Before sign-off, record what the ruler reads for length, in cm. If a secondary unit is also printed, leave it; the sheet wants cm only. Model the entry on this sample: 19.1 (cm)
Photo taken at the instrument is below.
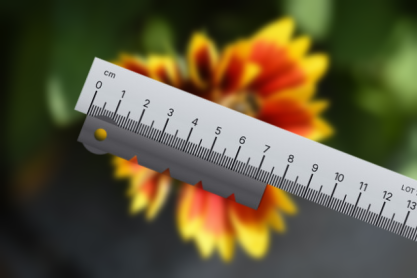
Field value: 7.5 (cm)
